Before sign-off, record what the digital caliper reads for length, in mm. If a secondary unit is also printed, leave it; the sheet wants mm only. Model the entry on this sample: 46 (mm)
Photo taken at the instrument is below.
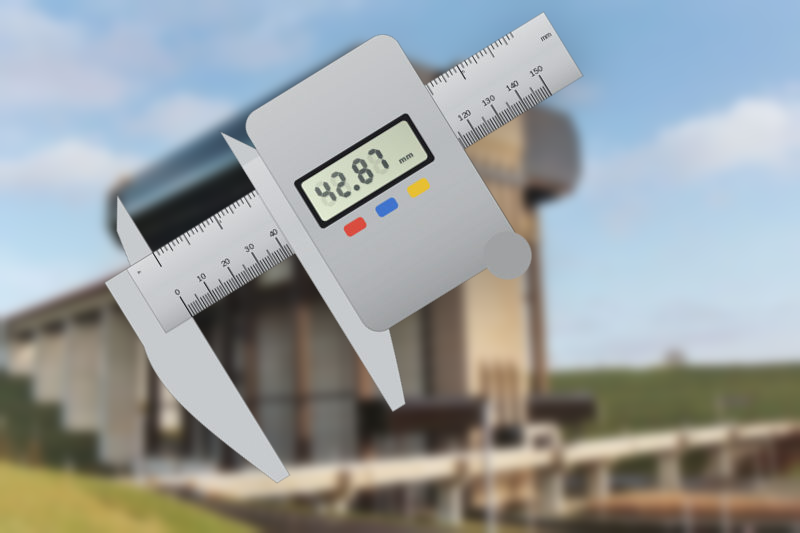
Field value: 42.87 (mm)
